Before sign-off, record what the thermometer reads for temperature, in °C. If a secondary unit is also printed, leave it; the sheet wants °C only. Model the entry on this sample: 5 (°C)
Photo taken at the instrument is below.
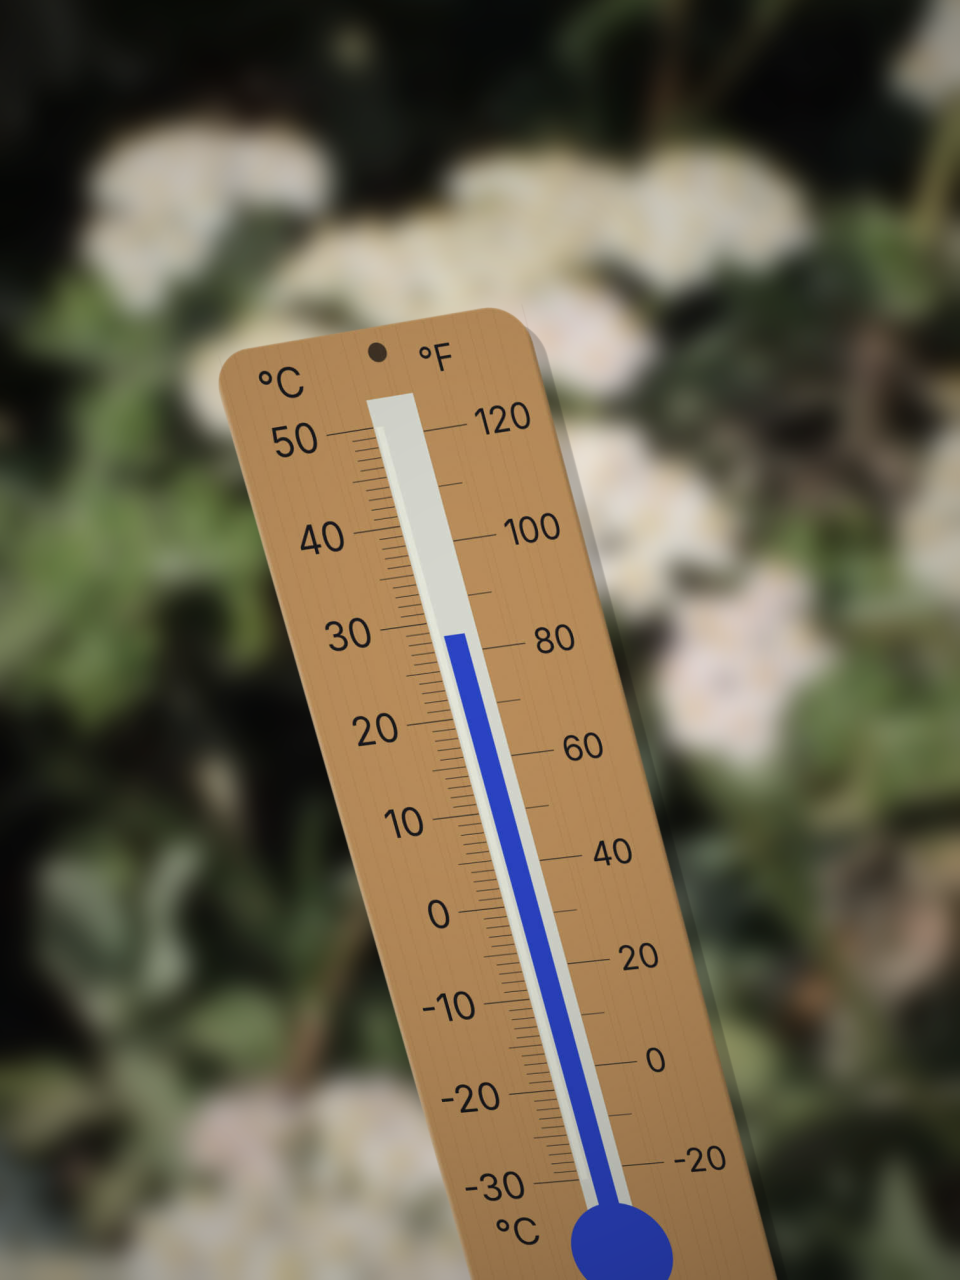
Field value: 28.5 (°C)
